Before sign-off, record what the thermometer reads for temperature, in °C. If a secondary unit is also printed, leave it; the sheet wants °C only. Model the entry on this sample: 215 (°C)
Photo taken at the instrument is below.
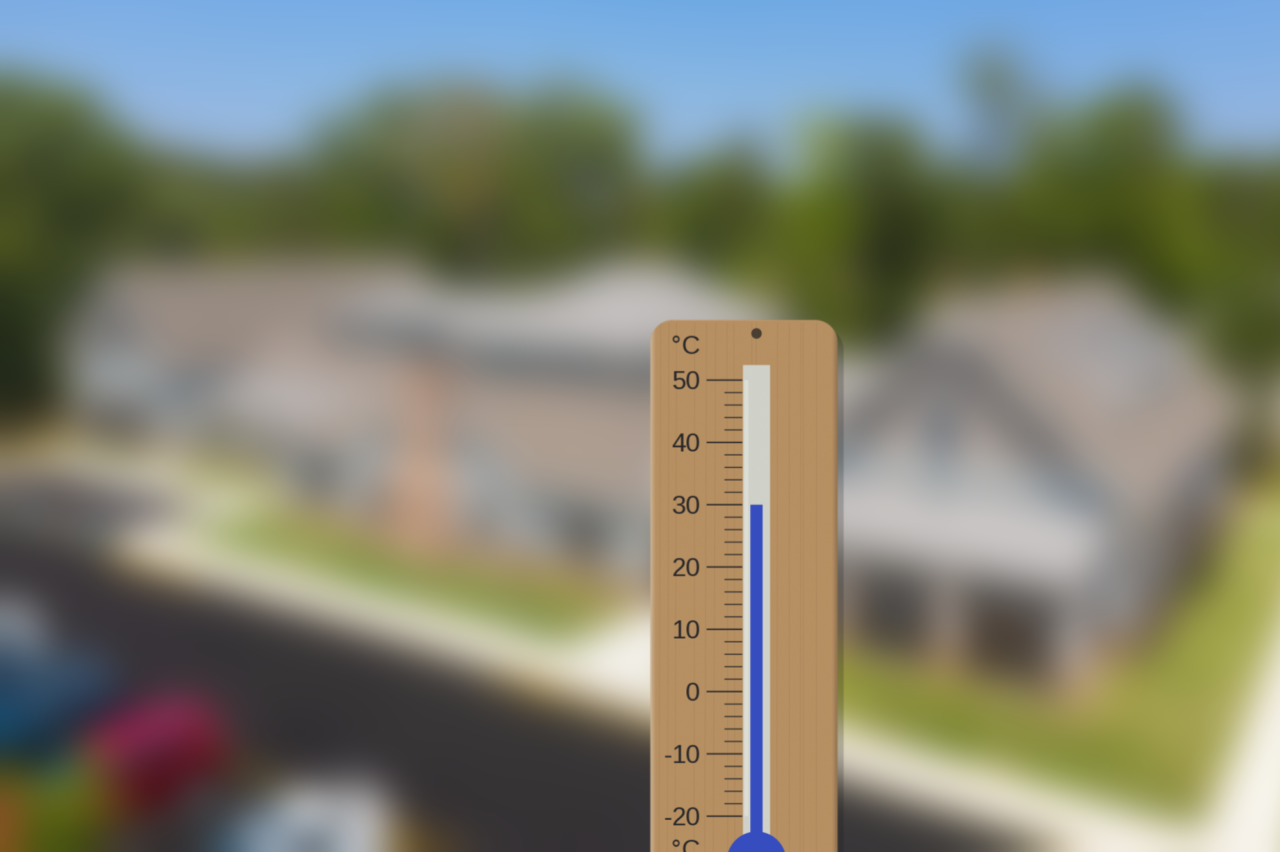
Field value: 30 (°C)
